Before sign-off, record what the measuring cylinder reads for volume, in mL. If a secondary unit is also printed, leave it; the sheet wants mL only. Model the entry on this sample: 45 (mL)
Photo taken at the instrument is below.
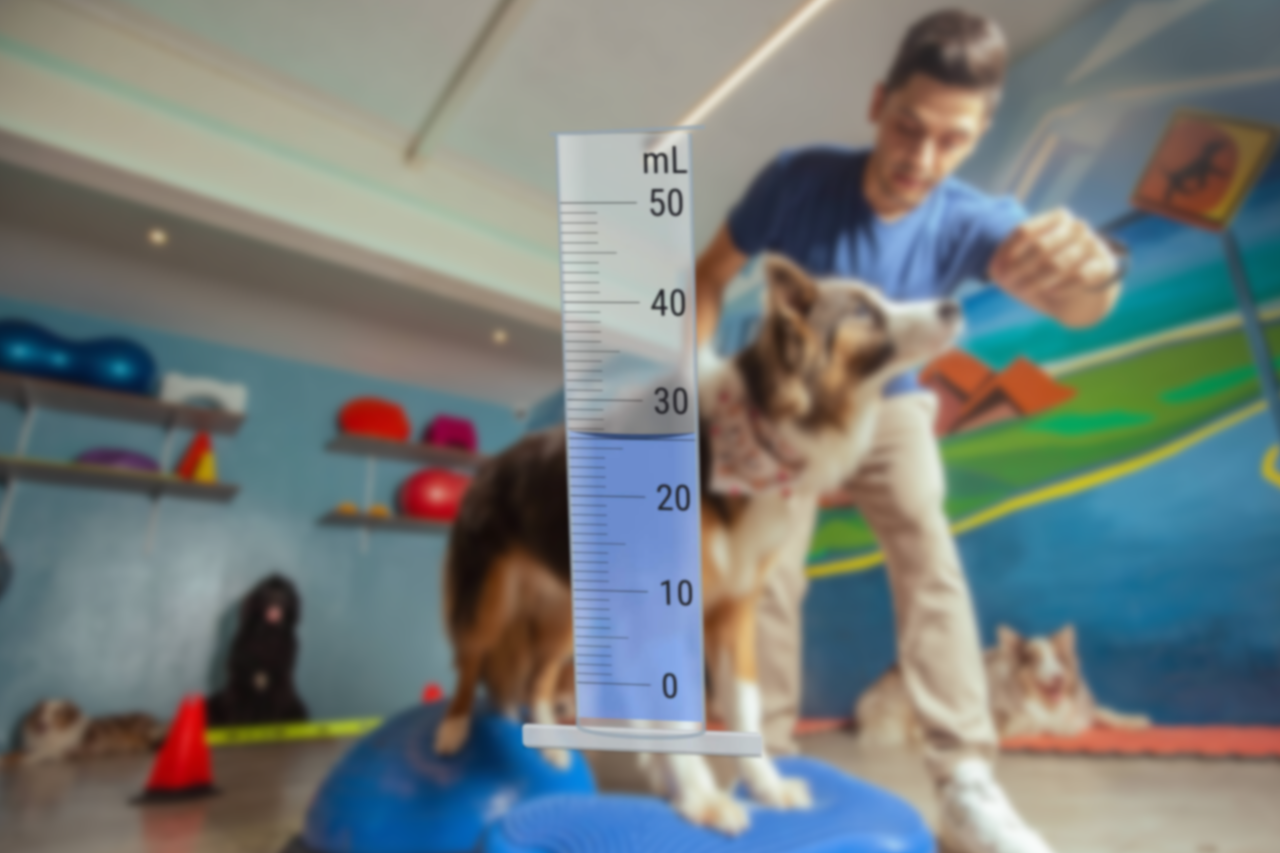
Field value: 26 (mL)
